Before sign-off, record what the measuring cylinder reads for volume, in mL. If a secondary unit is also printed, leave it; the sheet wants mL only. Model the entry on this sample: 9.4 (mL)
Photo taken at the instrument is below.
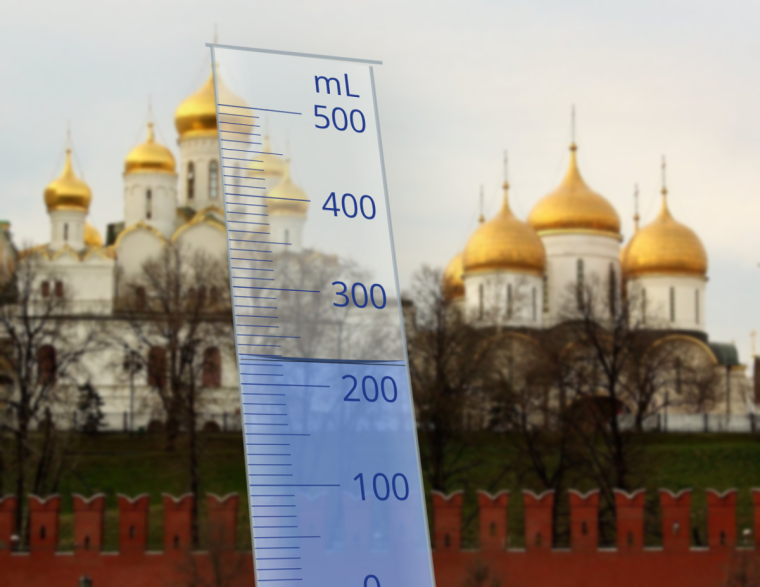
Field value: 225 (mL)
